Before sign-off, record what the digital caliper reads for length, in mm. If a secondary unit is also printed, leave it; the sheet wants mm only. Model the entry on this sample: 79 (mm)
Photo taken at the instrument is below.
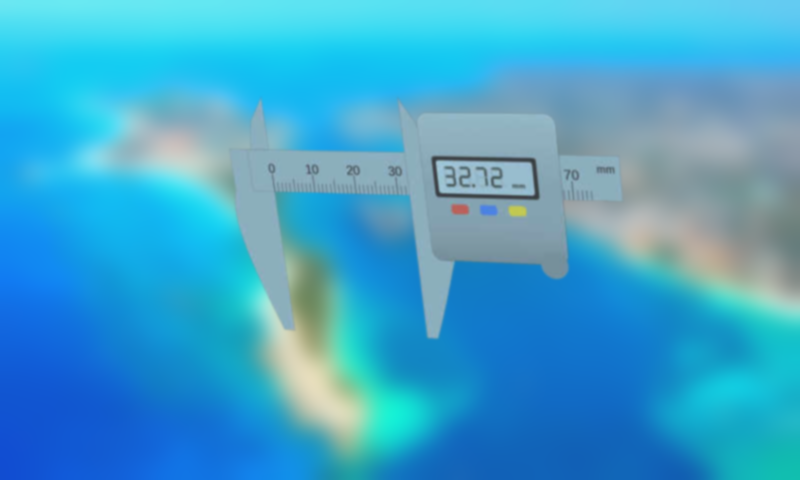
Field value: 32.72 (mm)
